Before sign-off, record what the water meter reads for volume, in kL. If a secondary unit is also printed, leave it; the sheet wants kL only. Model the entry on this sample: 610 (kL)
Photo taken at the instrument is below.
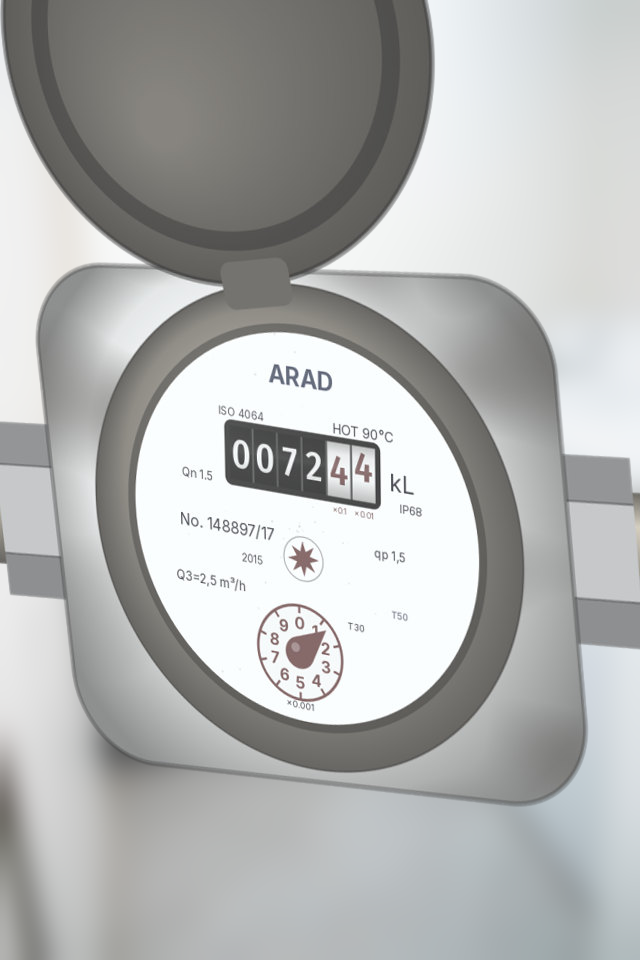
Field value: 72.441 (kL)
